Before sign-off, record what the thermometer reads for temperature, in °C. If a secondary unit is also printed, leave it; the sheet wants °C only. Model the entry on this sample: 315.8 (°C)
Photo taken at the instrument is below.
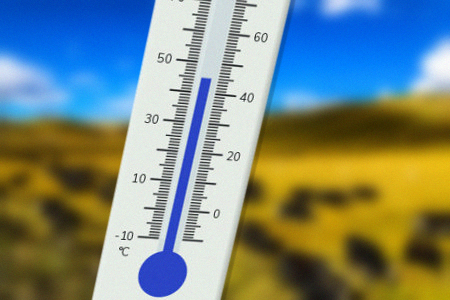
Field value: 45 (°C)
